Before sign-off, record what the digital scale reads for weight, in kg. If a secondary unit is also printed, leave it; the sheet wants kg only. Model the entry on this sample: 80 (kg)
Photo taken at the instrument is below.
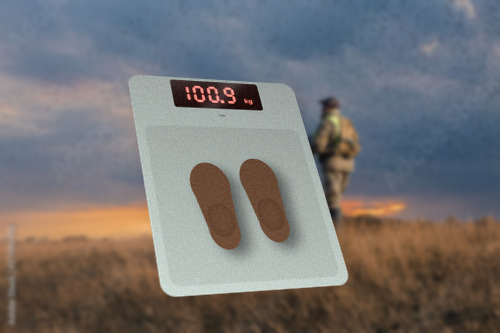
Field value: 100.9 (kg)
